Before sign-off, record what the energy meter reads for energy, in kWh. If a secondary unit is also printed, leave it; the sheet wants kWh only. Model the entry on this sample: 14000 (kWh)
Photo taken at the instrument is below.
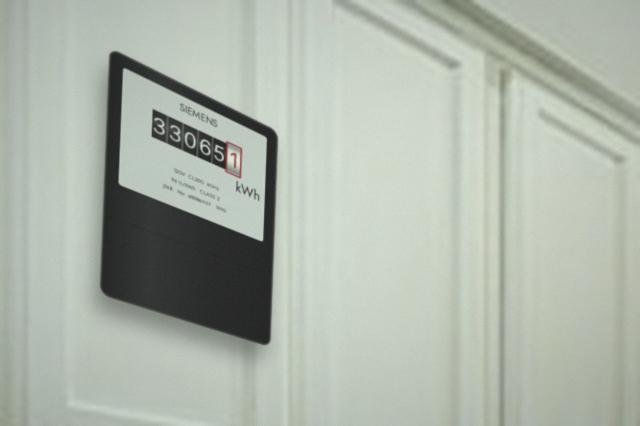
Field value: 33065.1 (kWh)
